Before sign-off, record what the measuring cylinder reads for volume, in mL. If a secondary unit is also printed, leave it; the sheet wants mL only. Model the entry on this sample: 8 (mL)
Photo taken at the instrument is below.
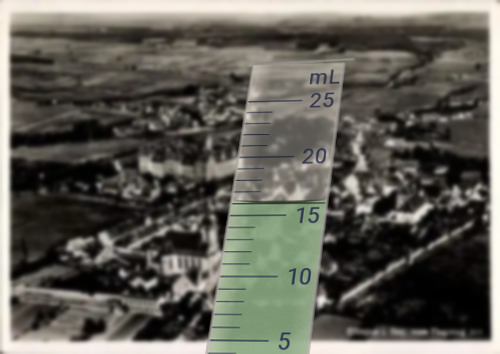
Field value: 16 (mL)
